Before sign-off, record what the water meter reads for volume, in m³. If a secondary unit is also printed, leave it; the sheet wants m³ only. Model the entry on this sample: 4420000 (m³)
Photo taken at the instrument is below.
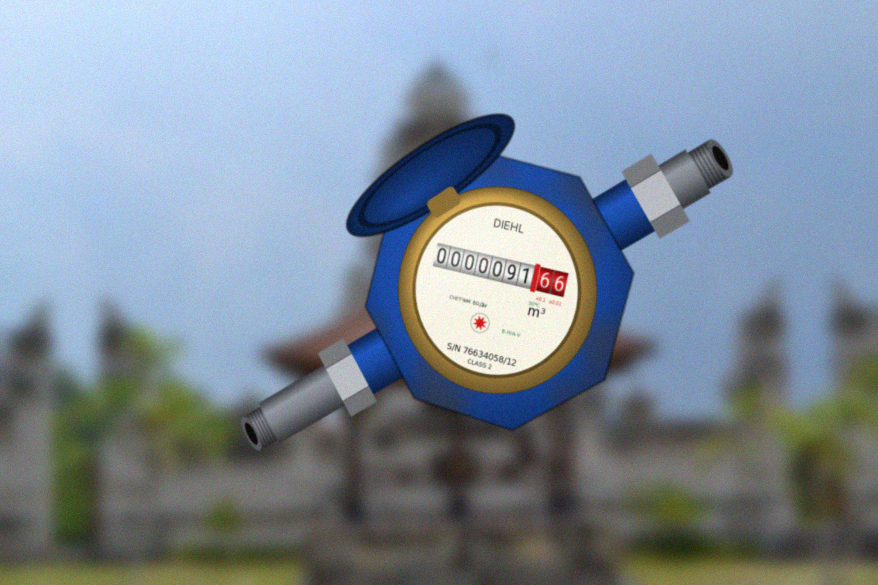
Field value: 91.66 (m³)
